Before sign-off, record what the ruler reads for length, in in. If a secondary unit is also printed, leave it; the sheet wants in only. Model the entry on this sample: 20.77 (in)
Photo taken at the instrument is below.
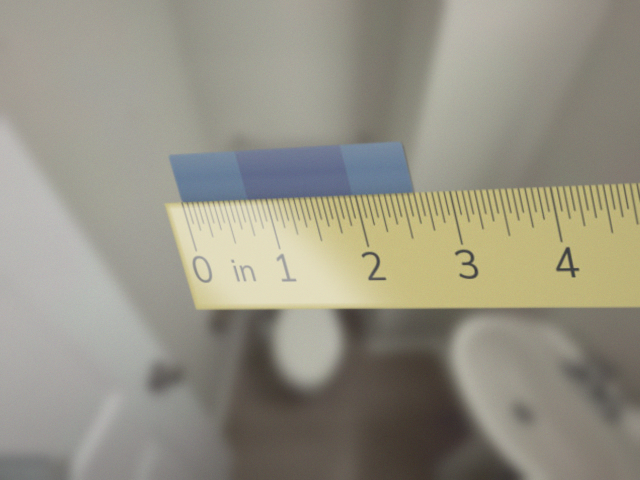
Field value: 2.625 (in)
